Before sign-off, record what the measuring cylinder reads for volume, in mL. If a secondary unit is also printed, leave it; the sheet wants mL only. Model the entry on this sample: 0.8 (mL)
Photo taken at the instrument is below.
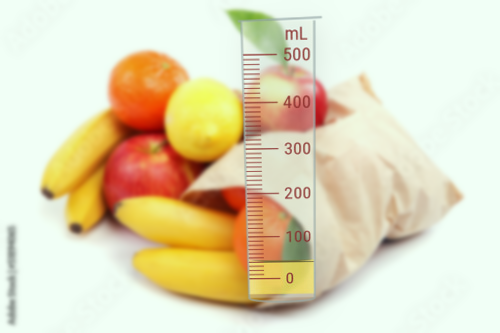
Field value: 40 (mL)
